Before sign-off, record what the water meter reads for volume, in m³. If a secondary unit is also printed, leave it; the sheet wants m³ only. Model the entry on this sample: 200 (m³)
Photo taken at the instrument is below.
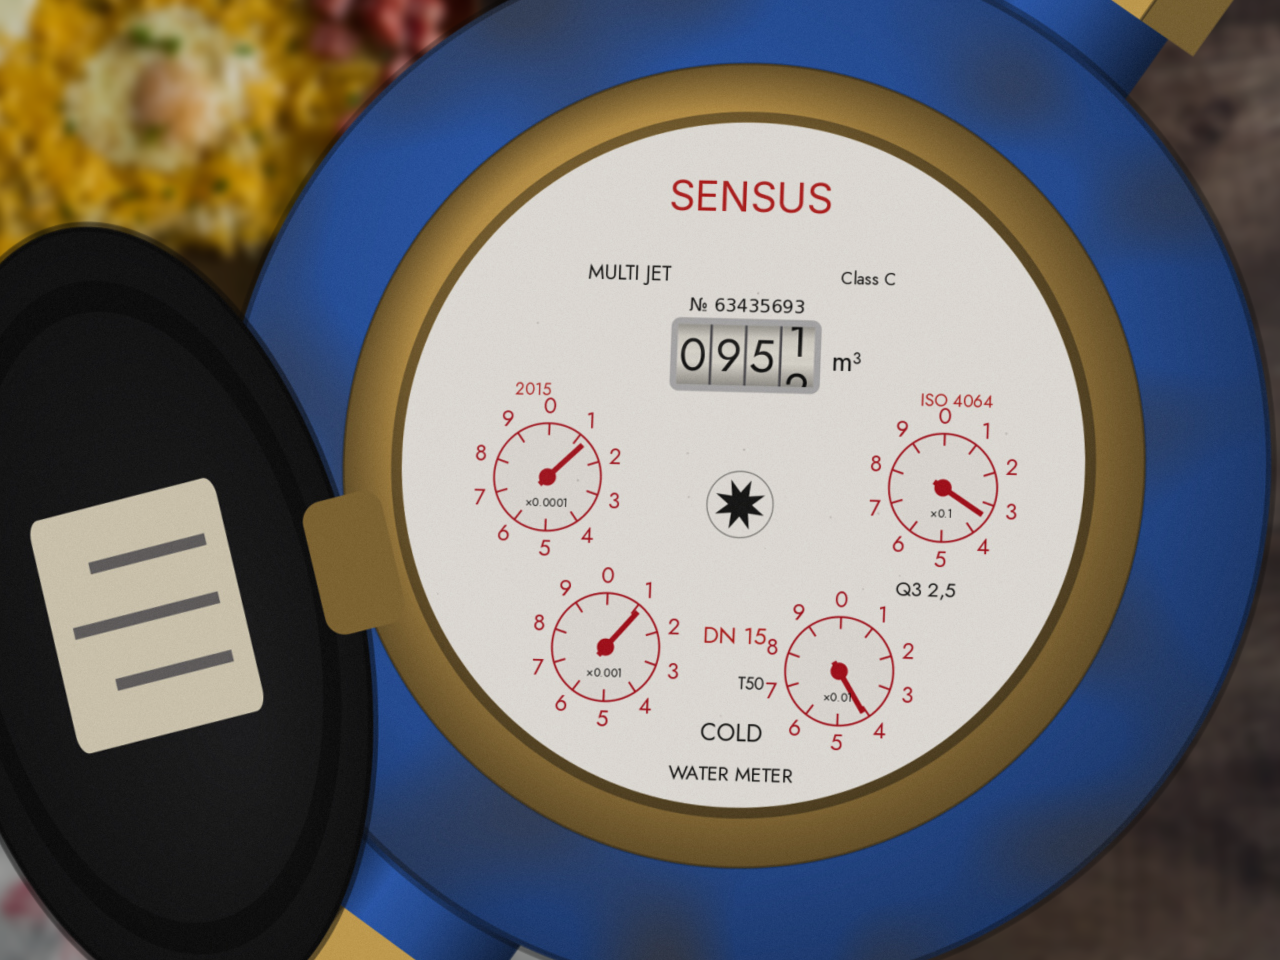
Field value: 951.3411 (m³)
